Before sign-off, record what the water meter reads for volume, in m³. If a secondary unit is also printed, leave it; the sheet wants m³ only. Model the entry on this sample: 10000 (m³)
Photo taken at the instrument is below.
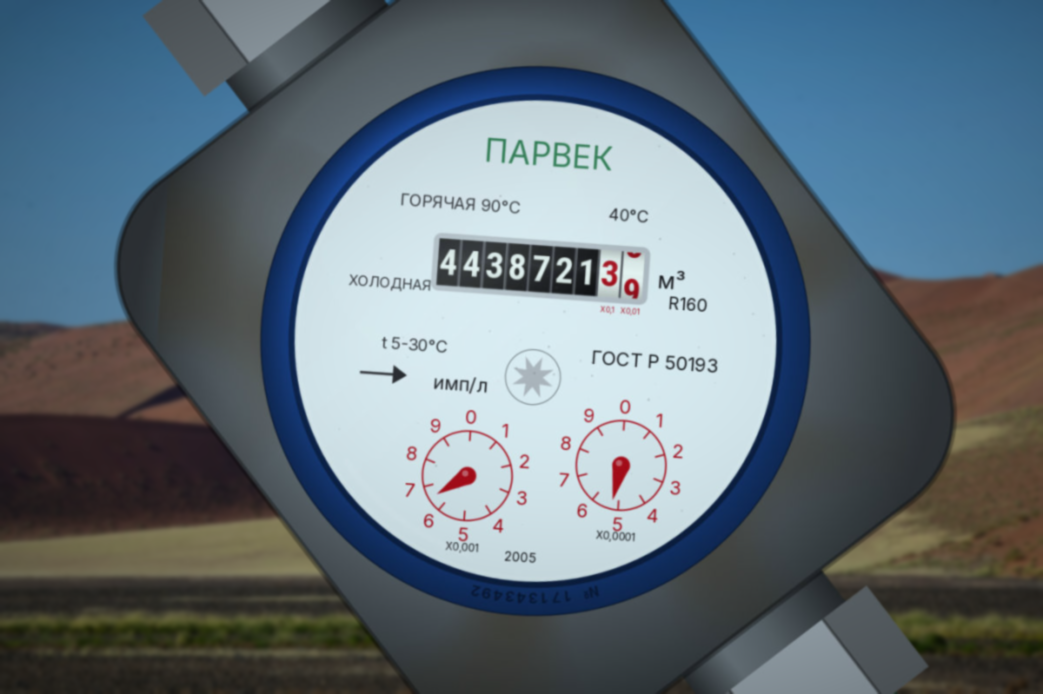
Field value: 4438721.3865 (m³)
